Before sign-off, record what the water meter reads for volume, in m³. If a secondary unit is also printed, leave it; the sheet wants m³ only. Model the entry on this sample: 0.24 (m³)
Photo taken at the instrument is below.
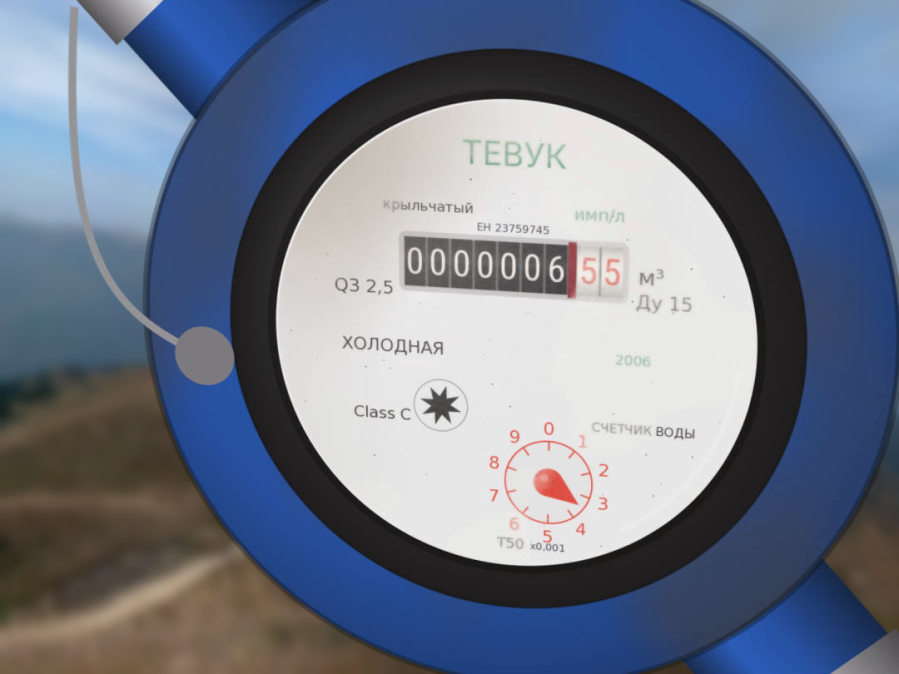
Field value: 6.553 (m³)
